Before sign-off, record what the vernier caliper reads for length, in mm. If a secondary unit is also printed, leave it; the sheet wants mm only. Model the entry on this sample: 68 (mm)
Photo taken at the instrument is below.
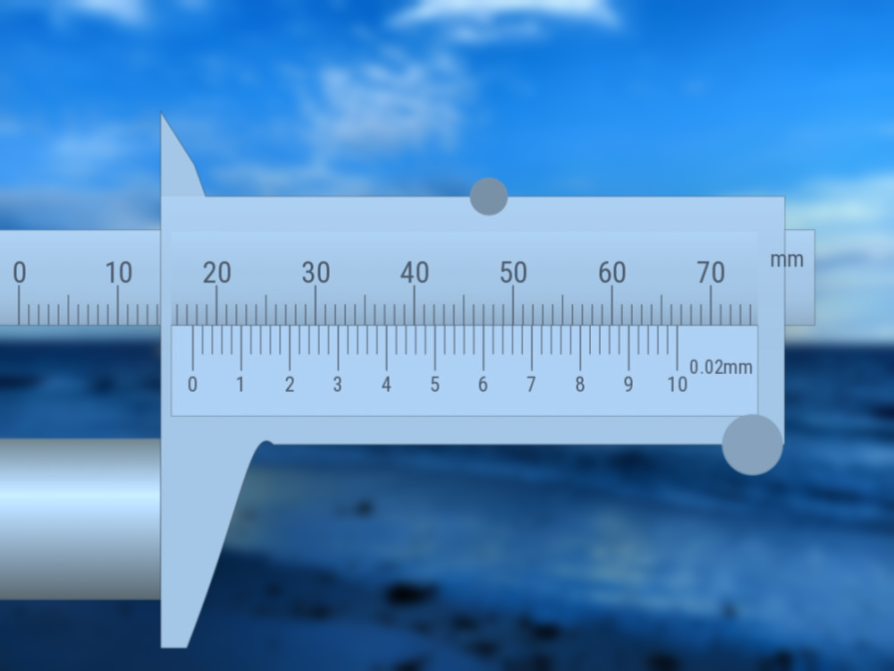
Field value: 17.6 (mm)
